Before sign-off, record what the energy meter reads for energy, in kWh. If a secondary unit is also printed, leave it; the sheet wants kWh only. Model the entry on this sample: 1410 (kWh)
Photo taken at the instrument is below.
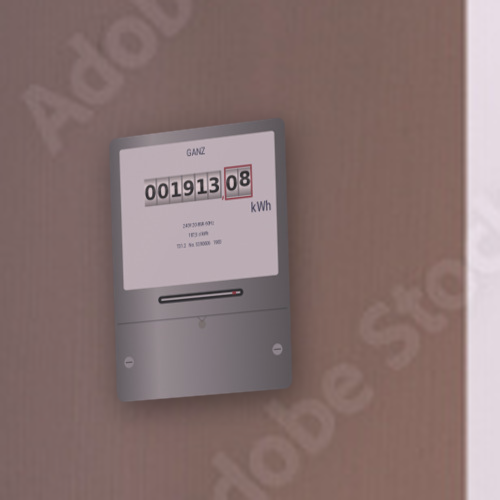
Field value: 1913.08 (kWh)
